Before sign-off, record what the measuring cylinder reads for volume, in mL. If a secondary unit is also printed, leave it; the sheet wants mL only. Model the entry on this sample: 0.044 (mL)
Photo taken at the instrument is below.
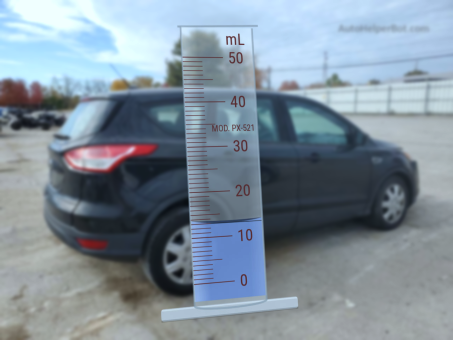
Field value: 13 (mL)
